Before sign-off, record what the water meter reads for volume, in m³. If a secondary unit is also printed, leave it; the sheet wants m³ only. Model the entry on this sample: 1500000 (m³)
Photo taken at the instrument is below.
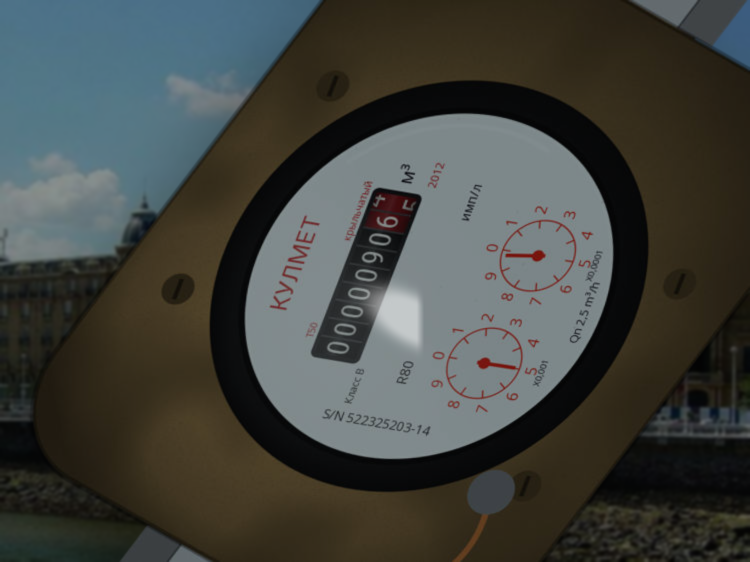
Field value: 90.6449 (m³)
